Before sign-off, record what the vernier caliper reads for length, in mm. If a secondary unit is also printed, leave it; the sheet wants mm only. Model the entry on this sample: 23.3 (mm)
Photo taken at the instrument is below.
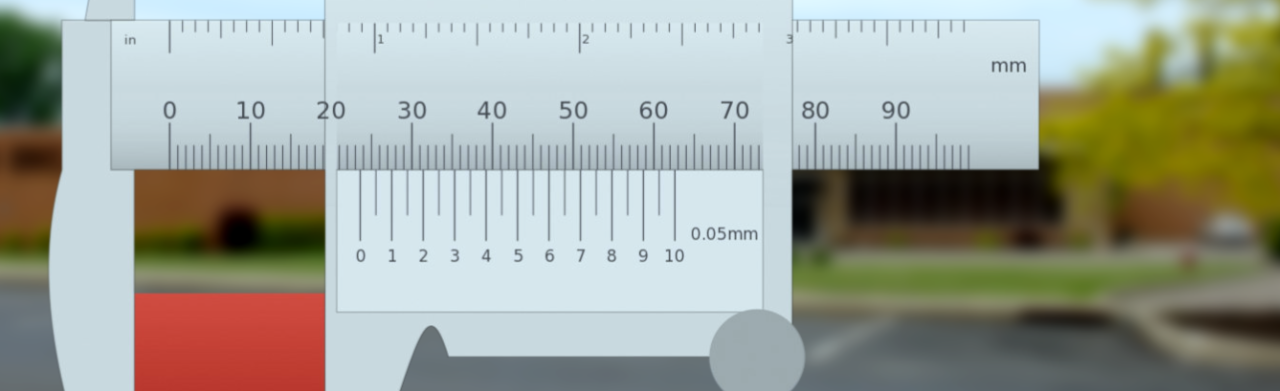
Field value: 23.6 (mm)
